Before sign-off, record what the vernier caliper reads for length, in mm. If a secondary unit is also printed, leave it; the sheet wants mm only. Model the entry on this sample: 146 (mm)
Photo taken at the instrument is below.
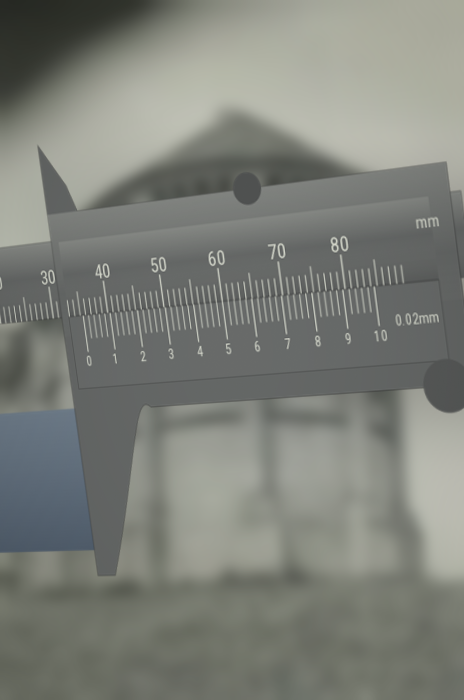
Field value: 35.5 (mm)
